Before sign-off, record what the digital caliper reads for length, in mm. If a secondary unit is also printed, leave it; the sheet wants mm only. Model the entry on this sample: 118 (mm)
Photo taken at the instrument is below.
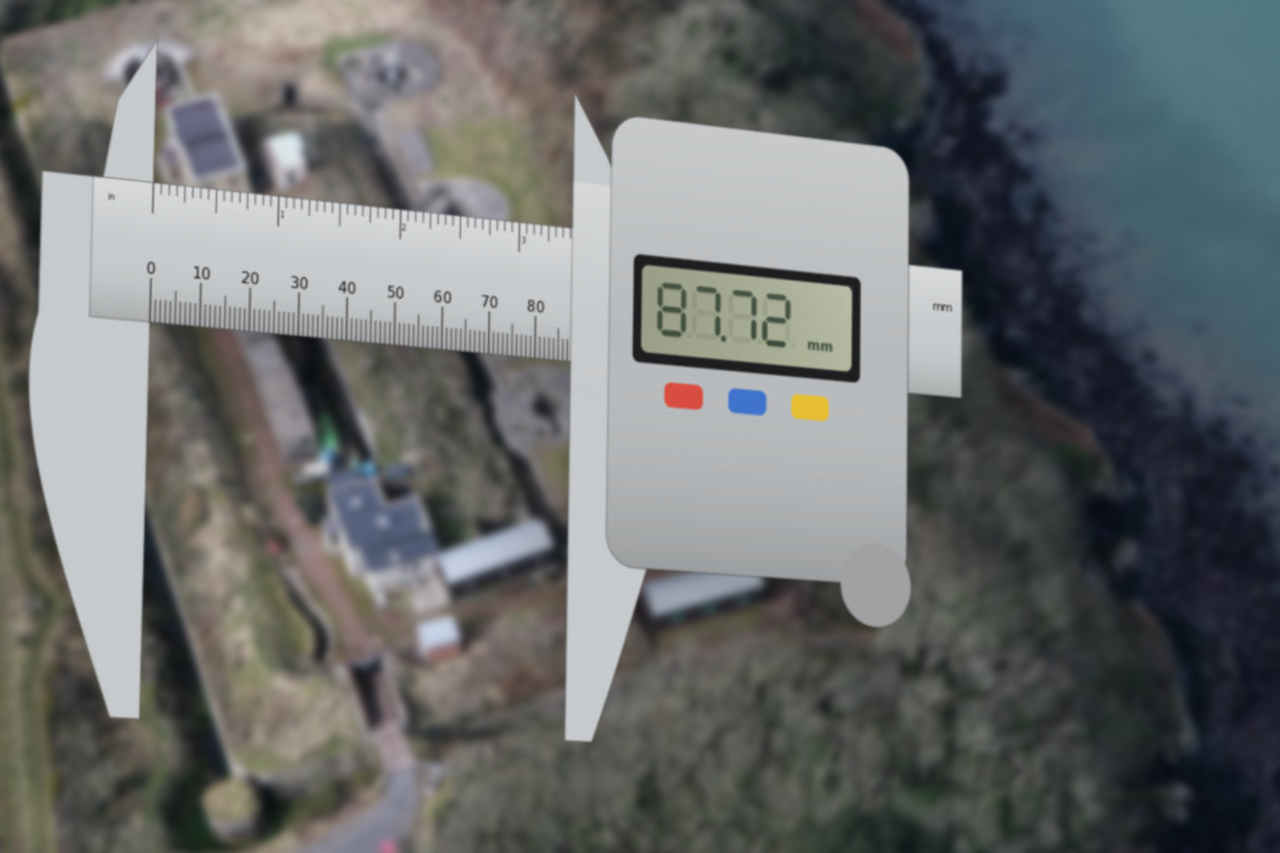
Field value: 87.72 (mm)
